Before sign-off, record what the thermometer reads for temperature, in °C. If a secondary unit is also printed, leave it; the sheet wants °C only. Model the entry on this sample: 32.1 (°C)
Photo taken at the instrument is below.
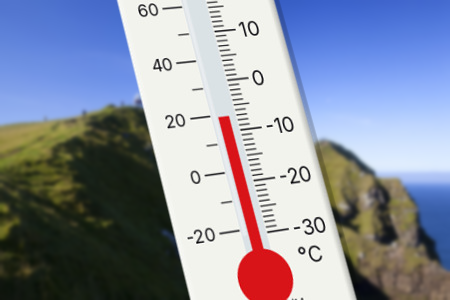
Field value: -7 (°C)
